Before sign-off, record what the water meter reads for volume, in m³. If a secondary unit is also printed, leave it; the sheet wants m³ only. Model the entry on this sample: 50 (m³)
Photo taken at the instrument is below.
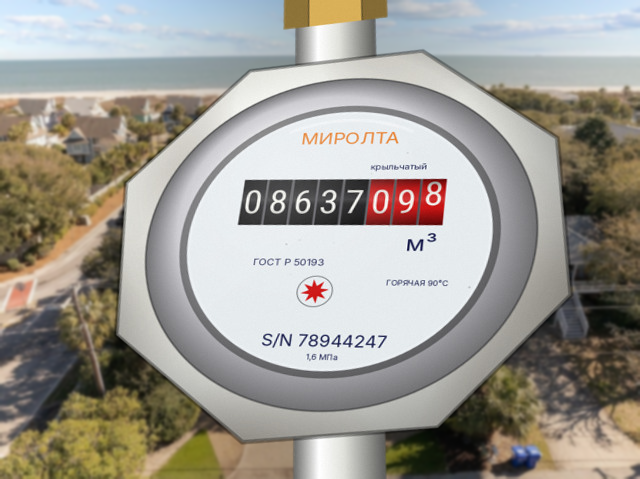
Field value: 8637.098 (m³)
